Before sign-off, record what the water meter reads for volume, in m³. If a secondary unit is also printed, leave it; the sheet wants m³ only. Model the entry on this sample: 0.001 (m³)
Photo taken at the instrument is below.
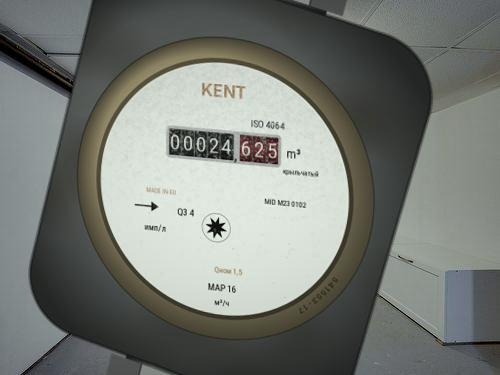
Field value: 24.625 (m³)
